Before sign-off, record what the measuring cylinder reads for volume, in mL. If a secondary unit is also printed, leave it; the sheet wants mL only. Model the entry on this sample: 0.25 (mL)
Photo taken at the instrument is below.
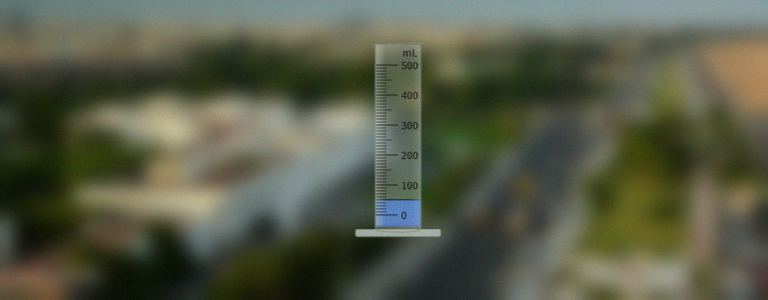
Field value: 50 (mL)
